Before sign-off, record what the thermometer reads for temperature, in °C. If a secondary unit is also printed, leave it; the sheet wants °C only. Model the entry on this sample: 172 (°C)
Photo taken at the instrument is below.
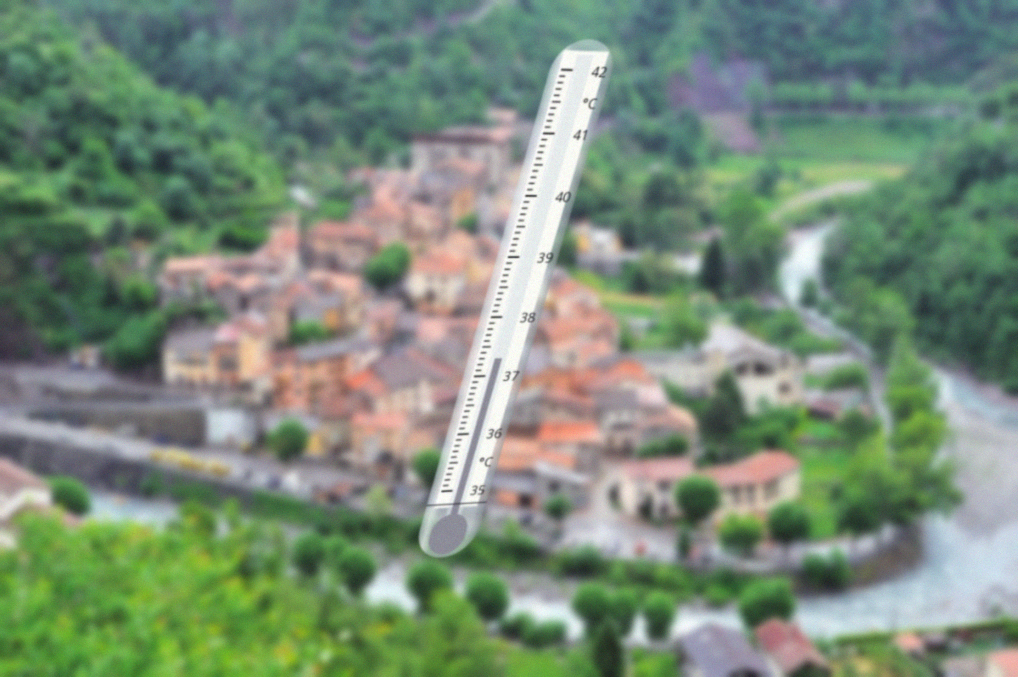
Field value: 37.3 (°C)
